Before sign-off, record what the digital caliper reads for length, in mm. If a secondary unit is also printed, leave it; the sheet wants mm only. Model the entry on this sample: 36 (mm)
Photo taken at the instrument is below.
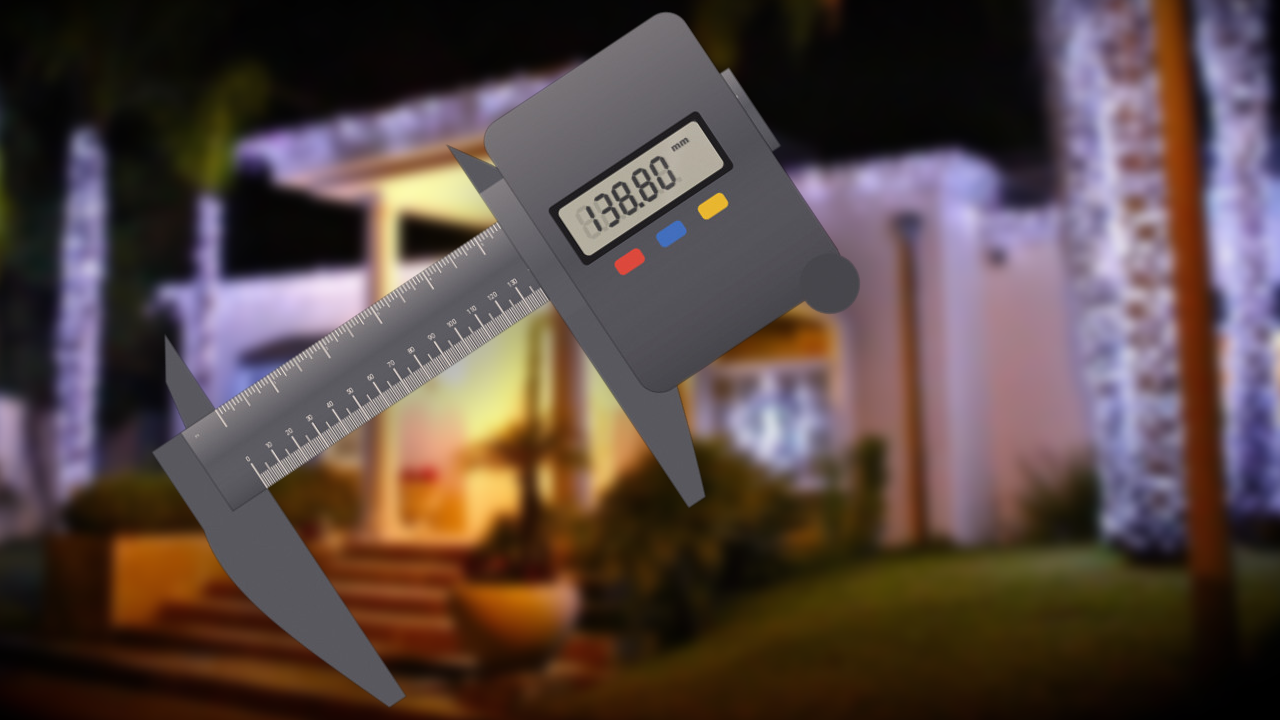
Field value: 138.80 (mm)
